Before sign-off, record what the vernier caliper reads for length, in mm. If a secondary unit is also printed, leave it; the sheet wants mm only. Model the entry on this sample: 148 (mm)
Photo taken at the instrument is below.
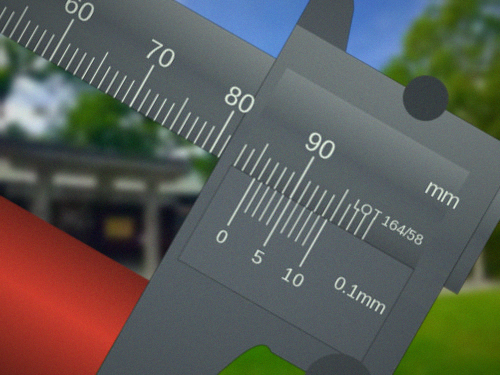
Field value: 85.6 (mm)
